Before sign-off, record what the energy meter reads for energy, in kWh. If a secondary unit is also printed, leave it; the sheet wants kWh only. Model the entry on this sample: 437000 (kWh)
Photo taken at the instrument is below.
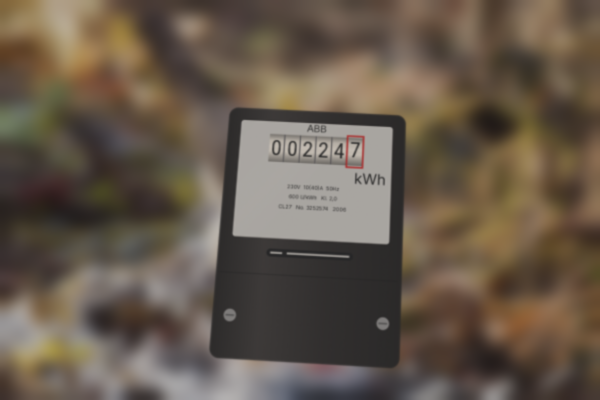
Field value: 224.7 (kWh)
